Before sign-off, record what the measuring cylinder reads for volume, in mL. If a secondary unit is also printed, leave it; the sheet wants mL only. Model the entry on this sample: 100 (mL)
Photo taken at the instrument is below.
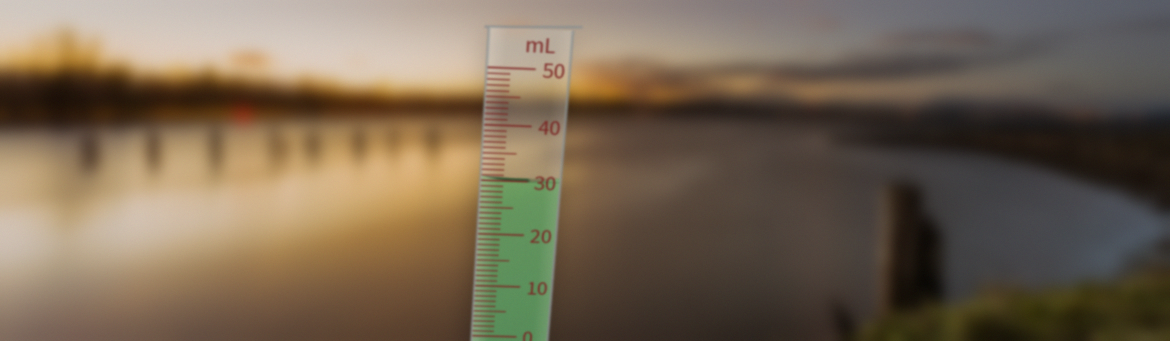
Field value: 30 (mL)
